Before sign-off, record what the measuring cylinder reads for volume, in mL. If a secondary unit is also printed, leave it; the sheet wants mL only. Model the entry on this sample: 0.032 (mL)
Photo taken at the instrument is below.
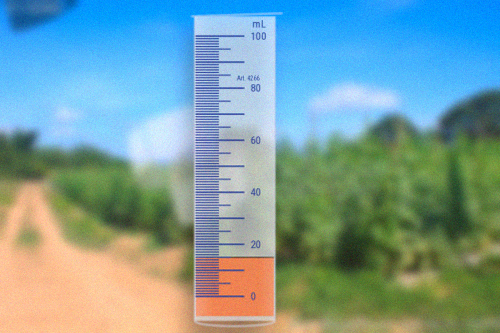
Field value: 15 (mL)
